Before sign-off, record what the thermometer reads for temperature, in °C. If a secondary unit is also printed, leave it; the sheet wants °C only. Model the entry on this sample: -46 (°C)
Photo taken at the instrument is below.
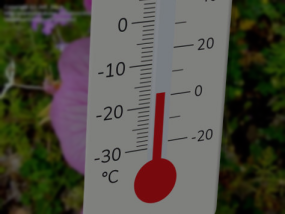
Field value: -17 (°C)
